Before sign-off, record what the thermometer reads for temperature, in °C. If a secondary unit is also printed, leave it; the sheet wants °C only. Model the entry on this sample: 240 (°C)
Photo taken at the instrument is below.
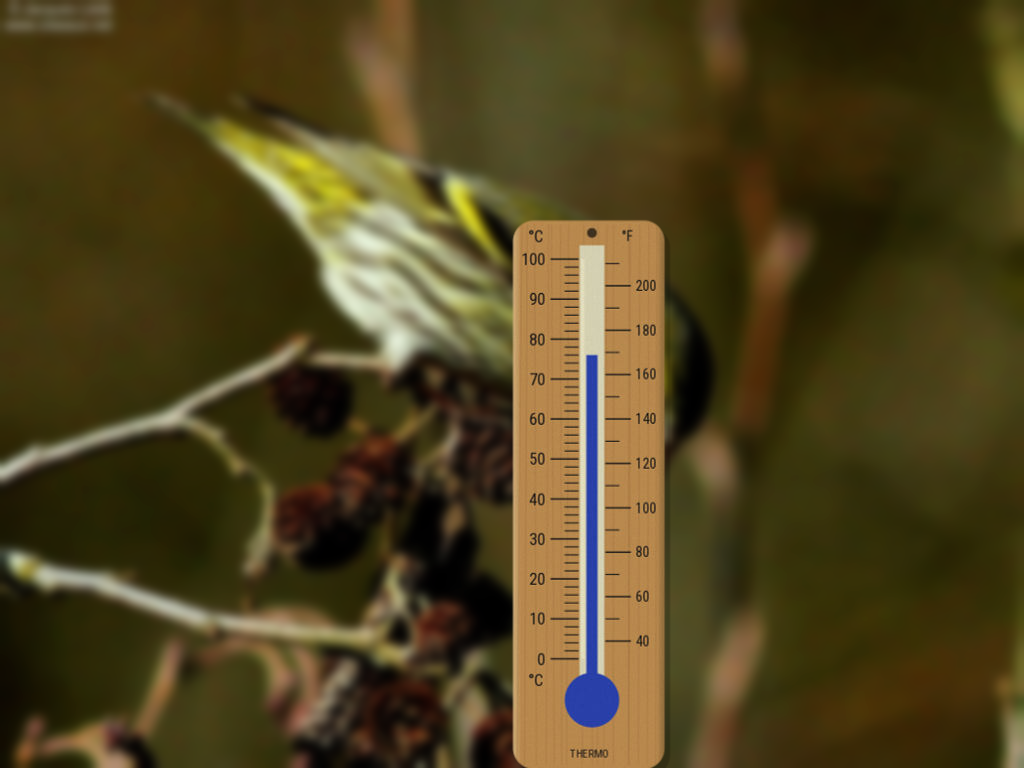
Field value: 76 (°C)
